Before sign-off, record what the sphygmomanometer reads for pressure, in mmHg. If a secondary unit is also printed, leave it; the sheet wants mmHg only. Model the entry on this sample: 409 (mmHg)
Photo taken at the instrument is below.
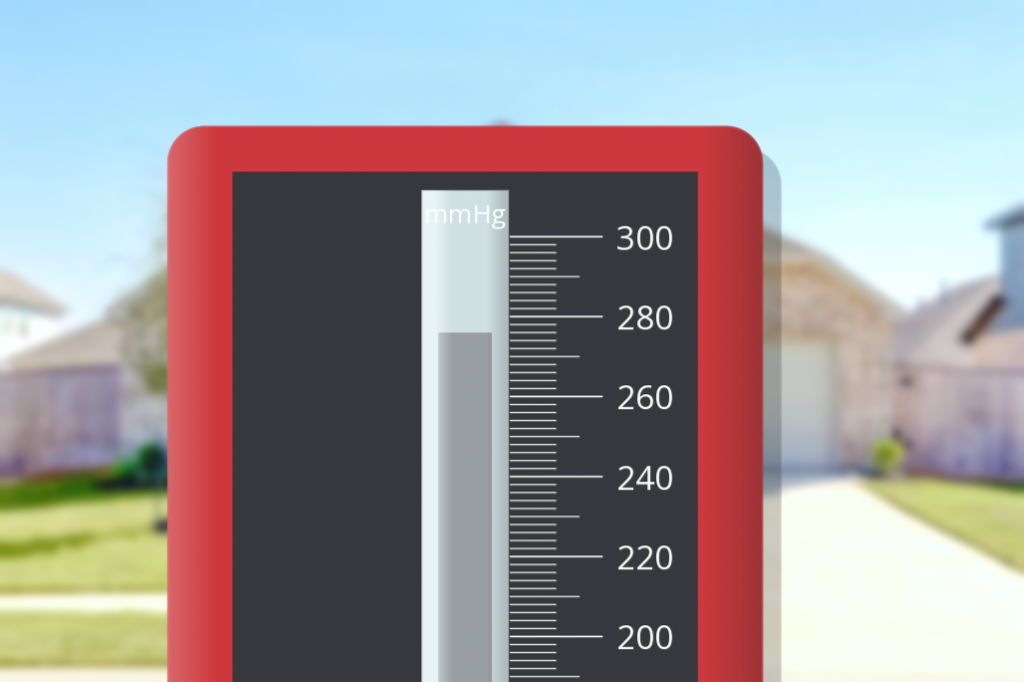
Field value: 276 (mmHg)
